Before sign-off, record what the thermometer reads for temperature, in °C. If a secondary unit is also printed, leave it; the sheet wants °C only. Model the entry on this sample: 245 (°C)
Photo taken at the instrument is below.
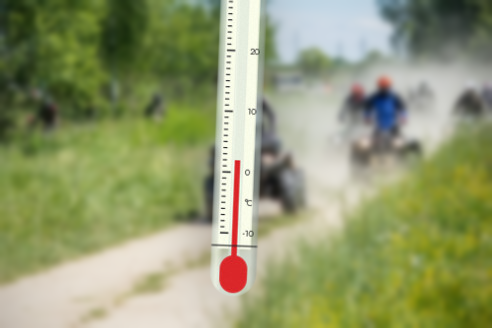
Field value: 2 (°C)
